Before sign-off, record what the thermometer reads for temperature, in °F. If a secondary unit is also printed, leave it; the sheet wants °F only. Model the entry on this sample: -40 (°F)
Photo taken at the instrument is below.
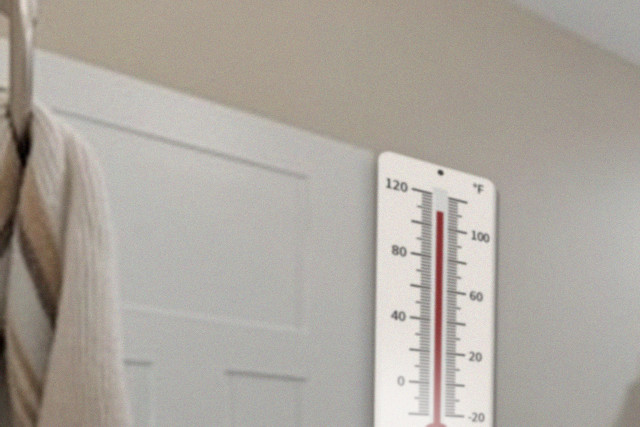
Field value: 110 (°F)
